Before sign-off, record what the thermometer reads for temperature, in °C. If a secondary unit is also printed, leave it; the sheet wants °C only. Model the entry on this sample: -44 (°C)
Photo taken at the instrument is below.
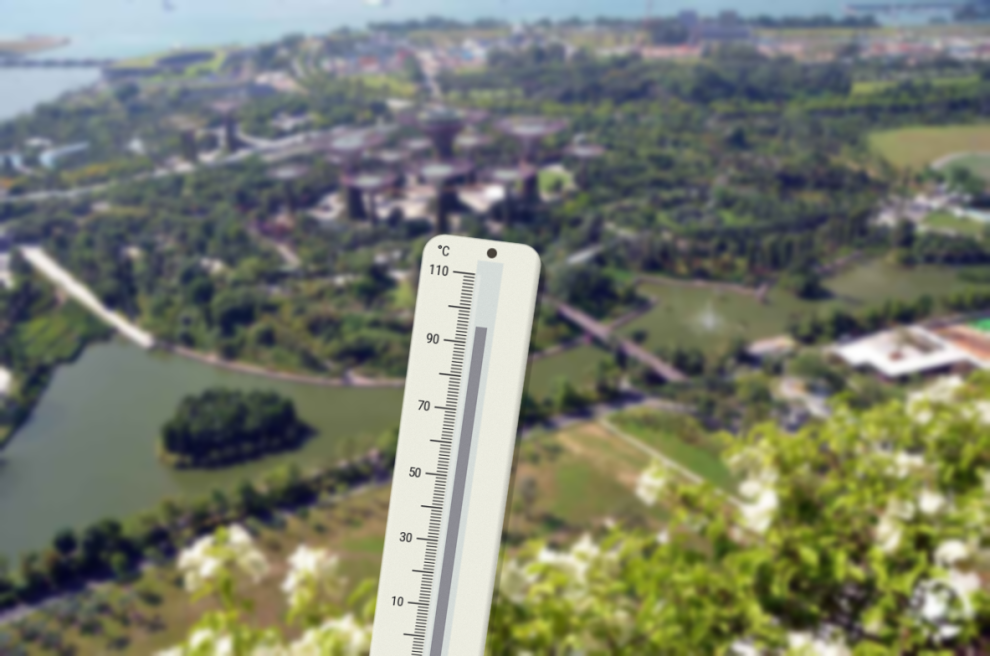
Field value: 95 (°C)
